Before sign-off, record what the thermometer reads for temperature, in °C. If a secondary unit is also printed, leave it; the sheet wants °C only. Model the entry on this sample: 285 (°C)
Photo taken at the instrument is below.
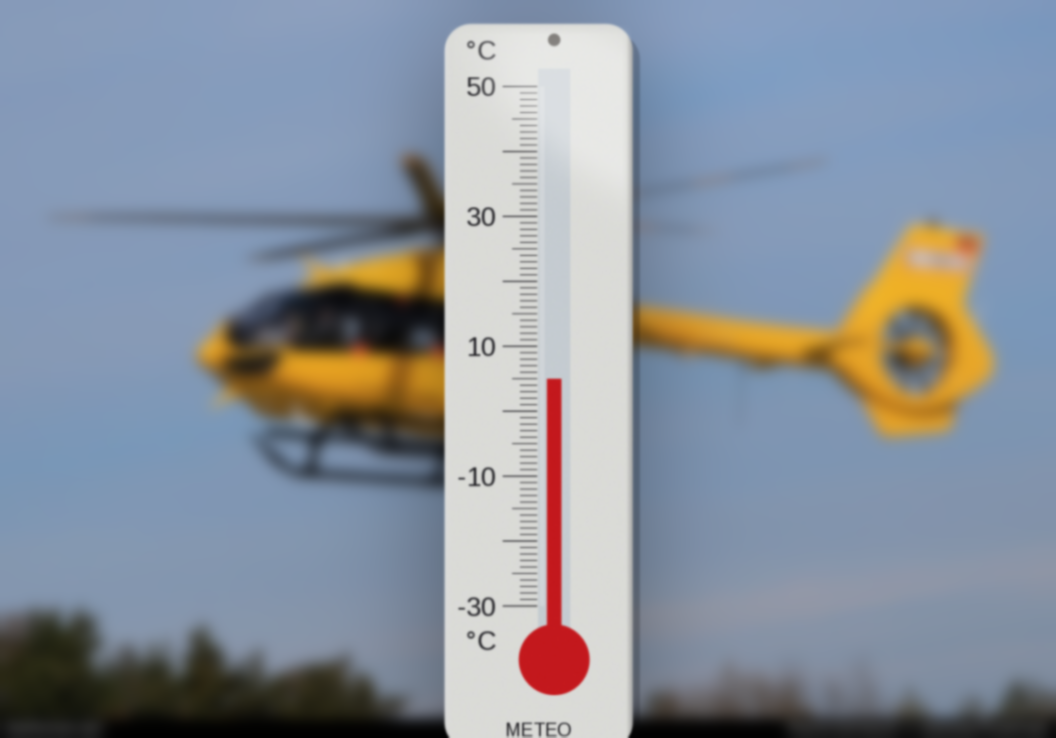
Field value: 5 (°C)
